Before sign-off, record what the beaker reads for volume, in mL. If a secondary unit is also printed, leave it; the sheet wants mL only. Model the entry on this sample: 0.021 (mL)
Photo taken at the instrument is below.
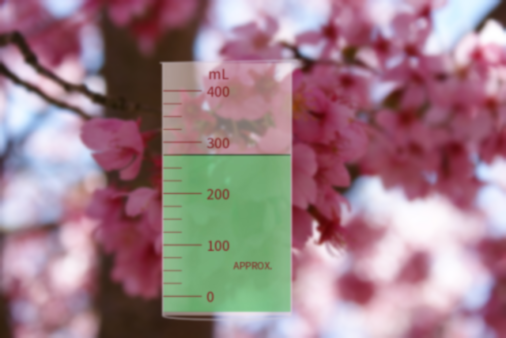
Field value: 275 (mL)
